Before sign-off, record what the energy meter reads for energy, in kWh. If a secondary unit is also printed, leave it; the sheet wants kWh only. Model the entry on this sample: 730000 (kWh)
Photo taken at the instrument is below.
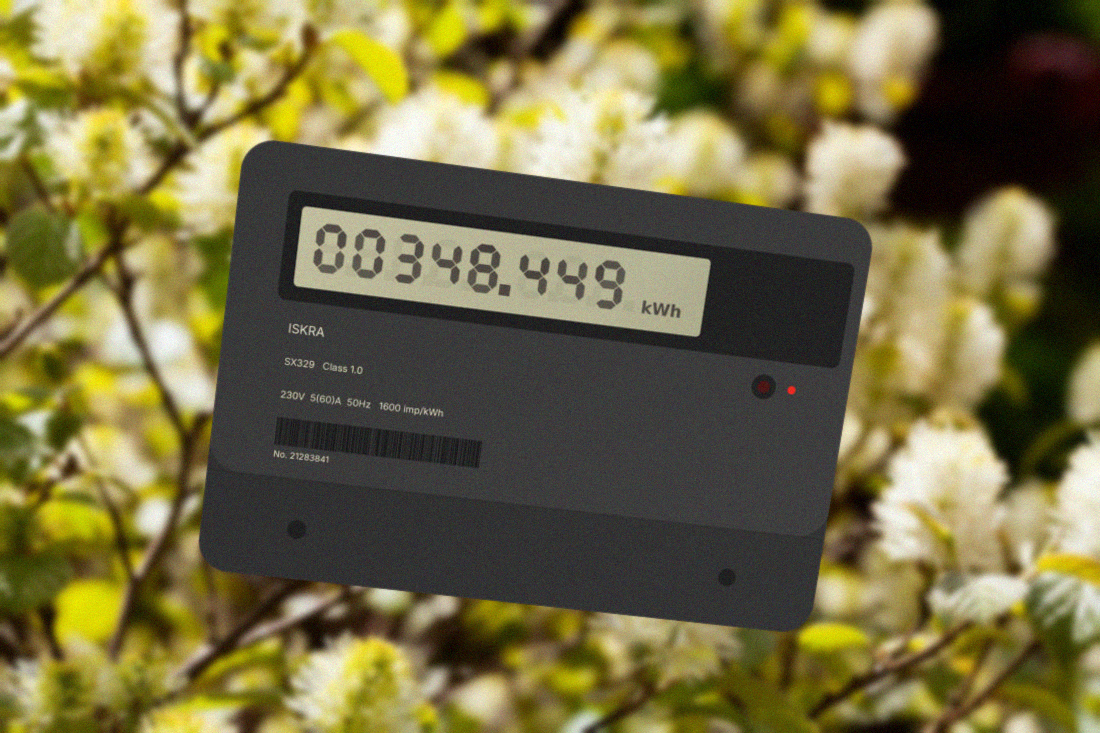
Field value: 348.449 (kWh)
